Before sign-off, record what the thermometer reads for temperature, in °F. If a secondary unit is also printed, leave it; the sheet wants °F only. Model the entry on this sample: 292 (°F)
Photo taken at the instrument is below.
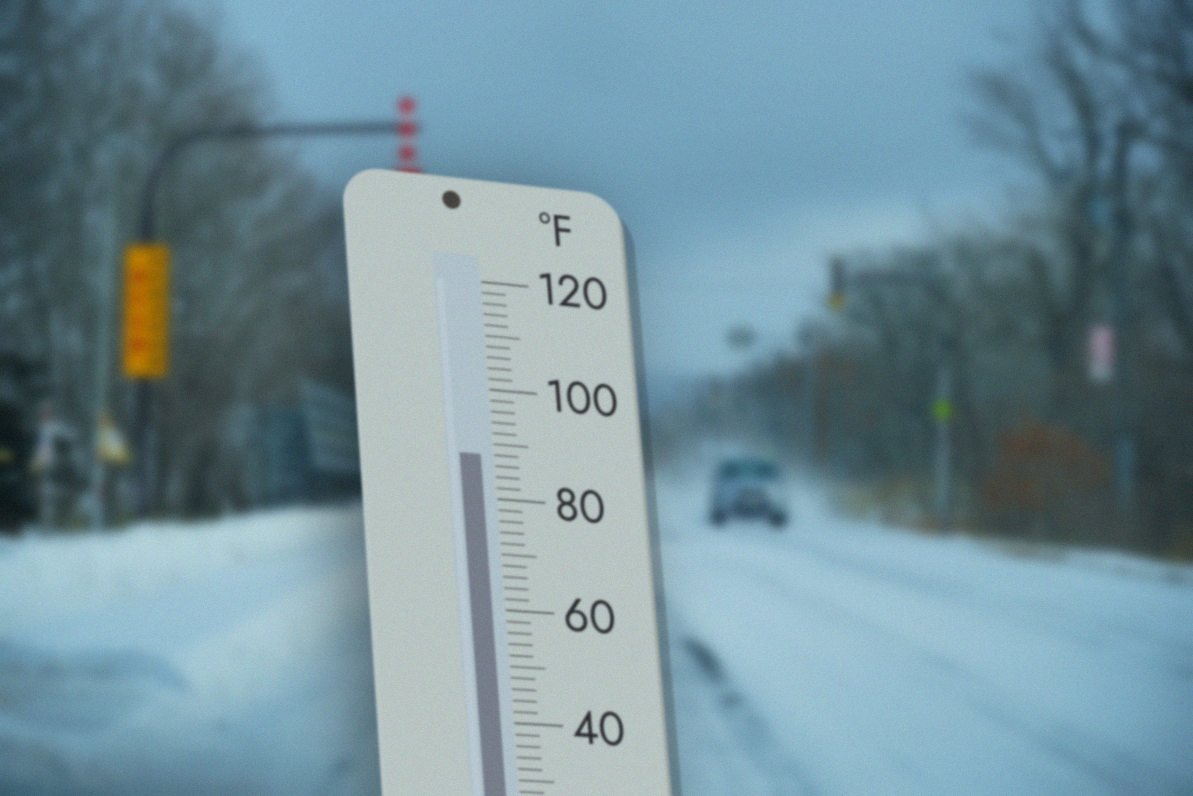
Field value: 88 (°F)
